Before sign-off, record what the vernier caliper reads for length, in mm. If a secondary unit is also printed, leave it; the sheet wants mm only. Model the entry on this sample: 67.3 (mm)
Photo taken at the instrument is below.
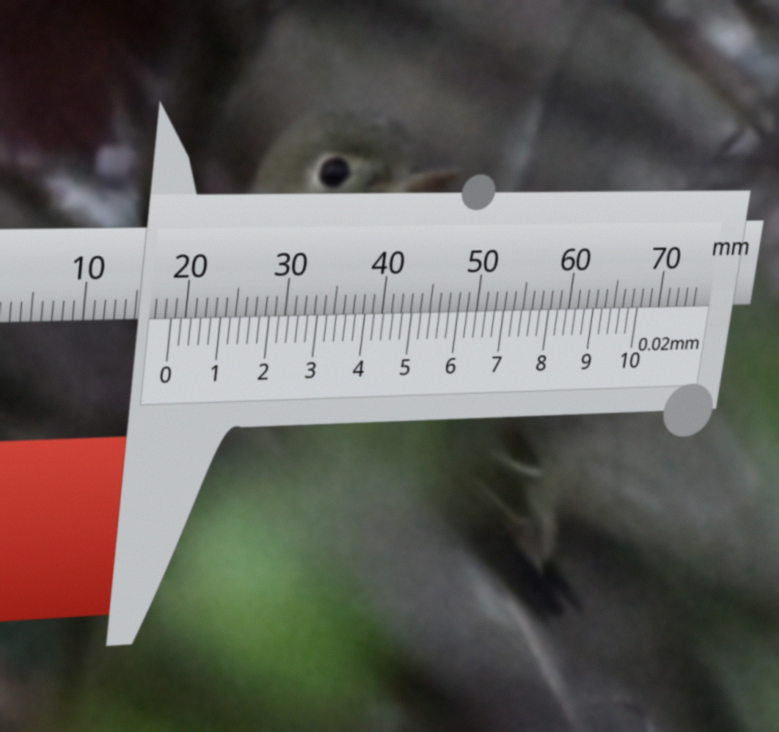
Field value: 18.6 (mm)
